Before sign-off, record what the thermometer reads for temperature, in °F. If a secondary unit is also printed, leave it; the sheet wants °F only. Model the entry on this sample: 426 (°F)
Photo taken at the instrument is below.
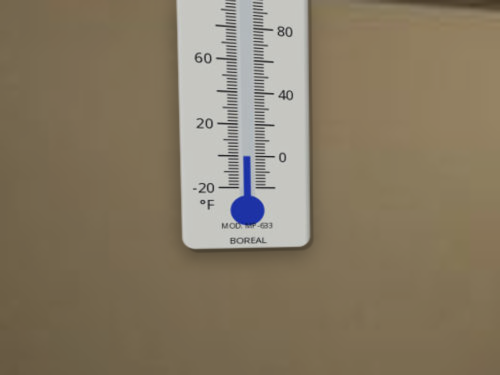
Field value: 0 (°F)
